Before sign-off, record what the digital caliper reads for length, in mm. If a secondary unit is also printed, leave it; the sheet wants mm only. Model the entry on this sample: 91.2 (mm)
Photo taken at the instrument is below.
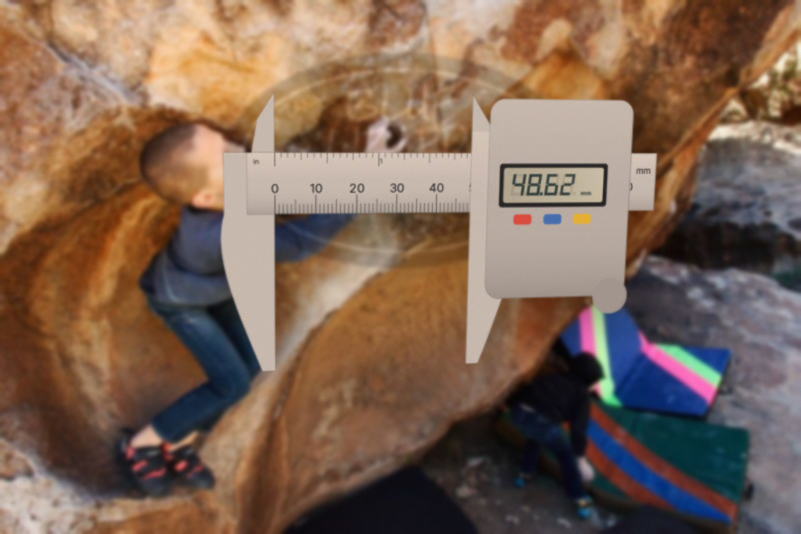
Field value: 48.62 (mm)
